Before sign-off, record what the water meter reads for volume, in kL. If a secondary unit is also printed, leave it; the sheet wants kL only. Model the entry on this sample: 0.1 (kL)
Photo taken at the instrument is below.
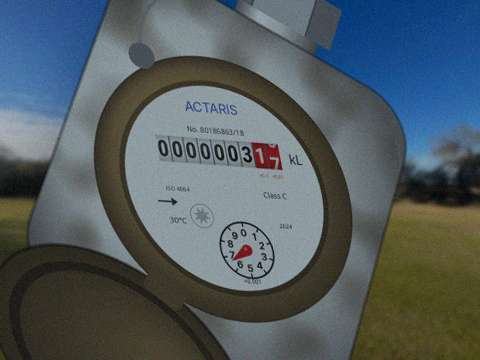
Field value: 3.166 (kL)
